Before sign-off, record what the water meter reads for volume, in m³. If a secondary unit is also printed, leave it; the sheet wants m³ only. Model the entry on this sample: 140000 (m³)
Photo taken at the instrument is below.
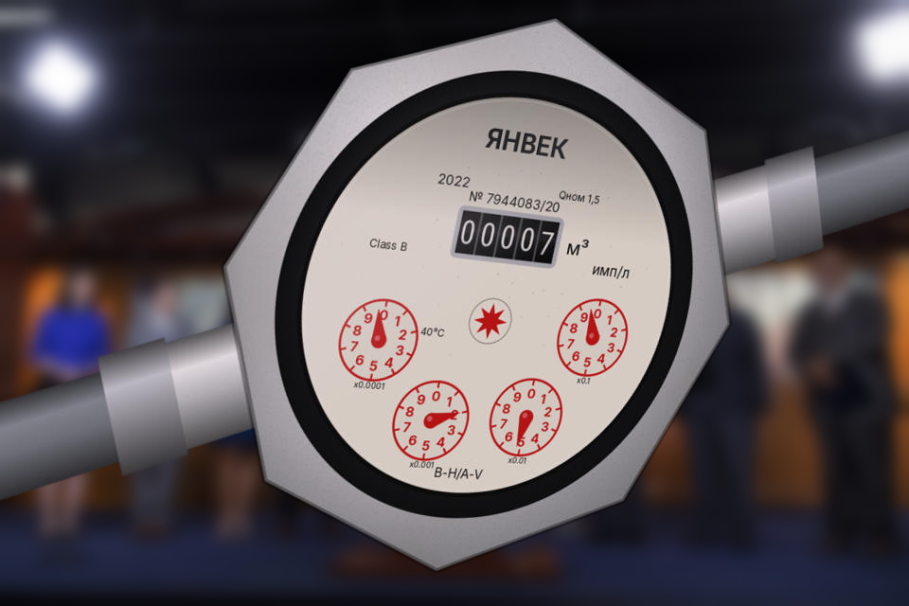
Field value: 6.9519 (m³)
